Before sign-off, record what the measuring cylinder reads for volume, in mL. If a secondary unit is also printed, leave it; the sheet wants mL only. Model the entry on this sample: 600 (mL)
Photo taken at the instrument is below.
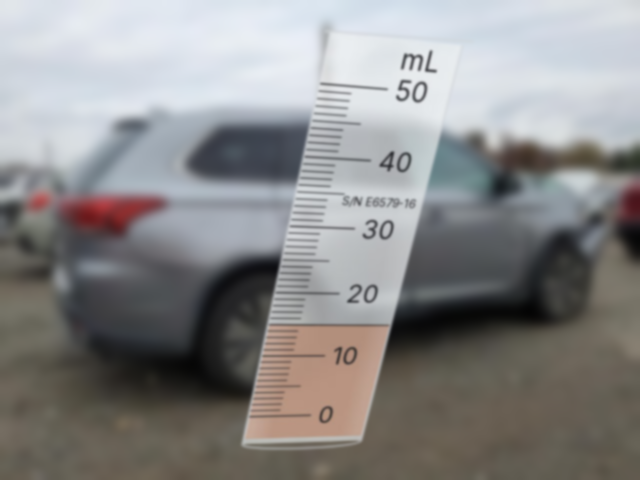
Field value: 15 (mL)
